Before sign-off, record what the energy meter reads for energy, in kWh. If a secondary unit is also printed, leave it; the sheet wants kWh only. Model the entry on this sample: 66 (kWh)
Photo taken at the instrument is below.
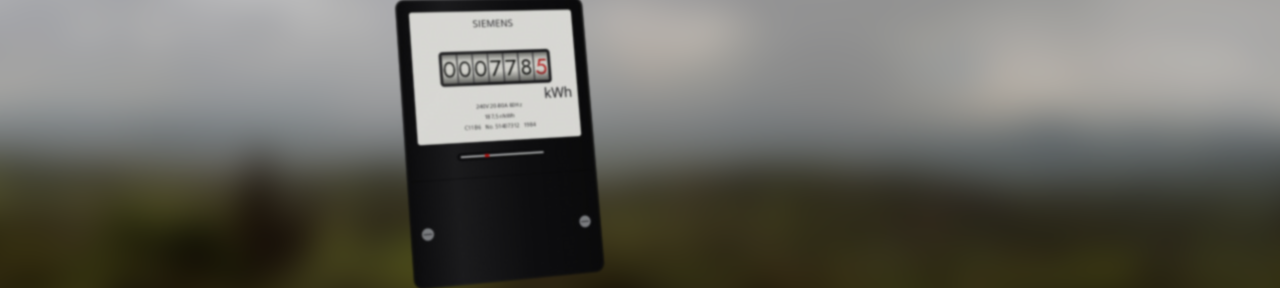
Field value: 778.5 (kWh)
